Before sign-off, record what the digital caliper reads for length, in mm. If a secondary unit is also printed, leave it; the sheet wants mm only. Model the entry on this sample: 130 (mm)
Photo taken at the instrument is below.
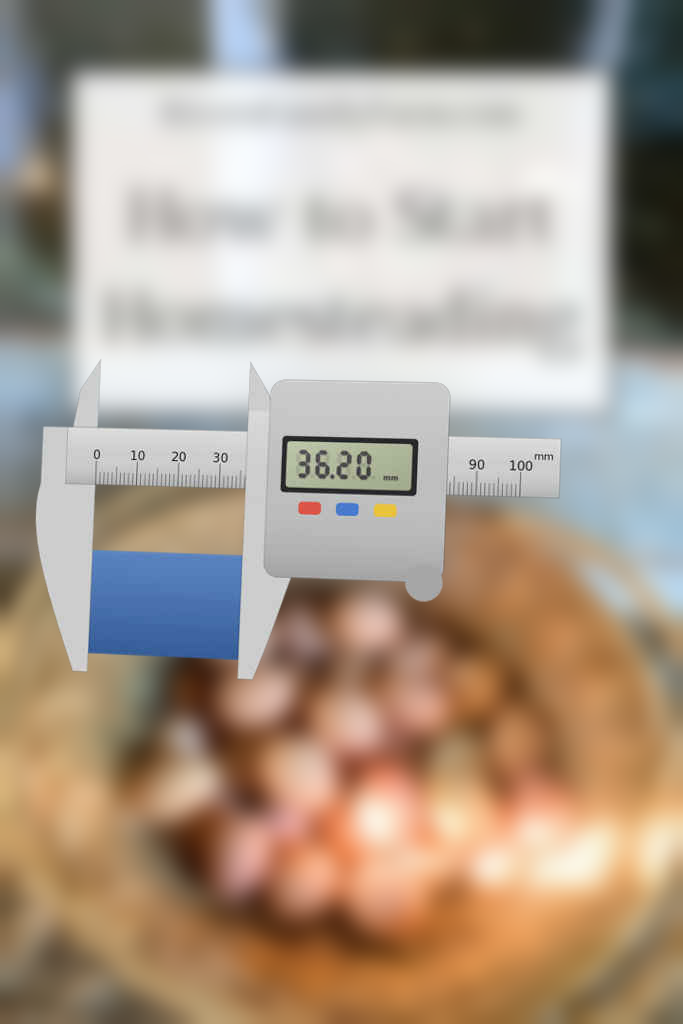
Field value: 36.20 (mm)
